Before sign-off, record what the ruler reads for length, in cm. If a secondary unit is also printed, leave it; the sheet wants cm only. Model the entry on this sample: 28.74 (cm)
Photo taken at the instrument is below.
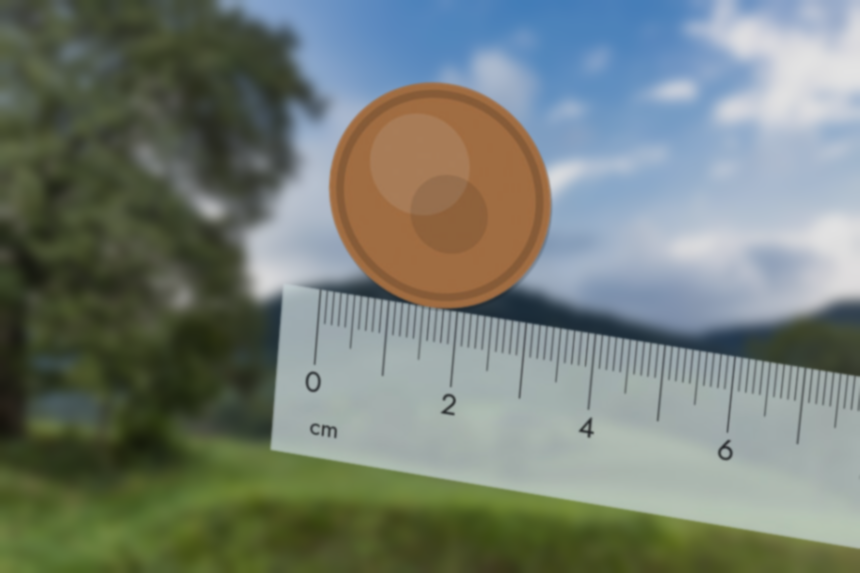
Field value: 3.2 (cm)
